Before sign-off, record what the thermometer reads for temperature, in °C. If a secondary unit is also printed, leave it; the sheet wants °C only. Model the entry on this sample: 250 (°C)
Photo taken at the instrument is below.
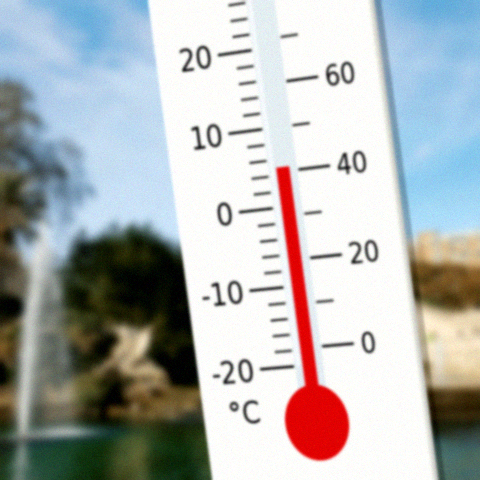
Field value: 5 (°C)
